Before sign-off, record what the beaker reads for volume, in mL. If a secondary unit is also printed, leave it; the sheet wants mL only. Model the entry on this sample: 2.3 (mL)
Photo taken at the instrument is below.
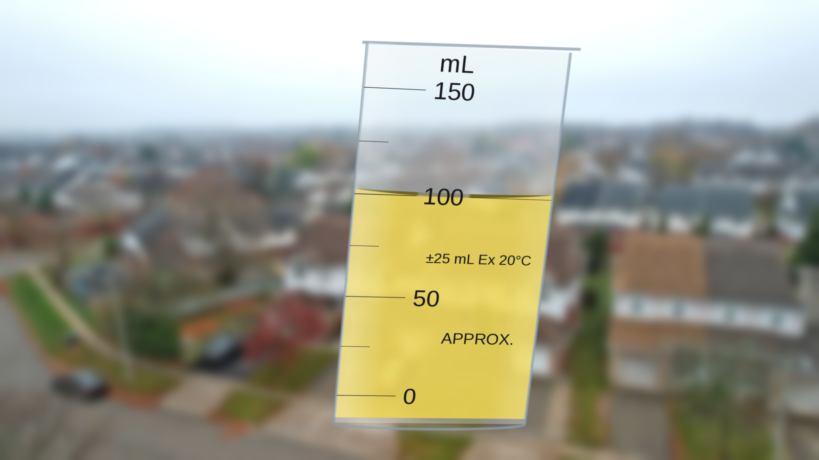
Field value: 100 (mL)
